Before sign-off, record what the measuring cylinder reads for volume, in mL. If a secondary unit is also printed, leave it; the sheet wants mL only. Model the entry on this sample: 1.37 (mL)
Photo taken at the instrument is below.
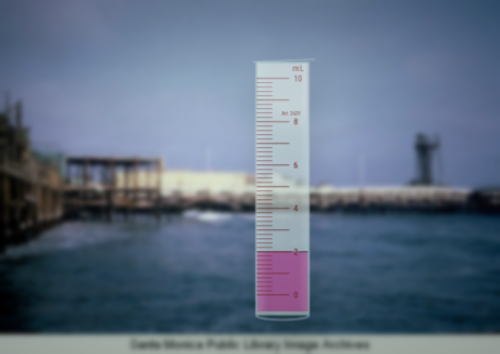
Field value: 2 (mL)
